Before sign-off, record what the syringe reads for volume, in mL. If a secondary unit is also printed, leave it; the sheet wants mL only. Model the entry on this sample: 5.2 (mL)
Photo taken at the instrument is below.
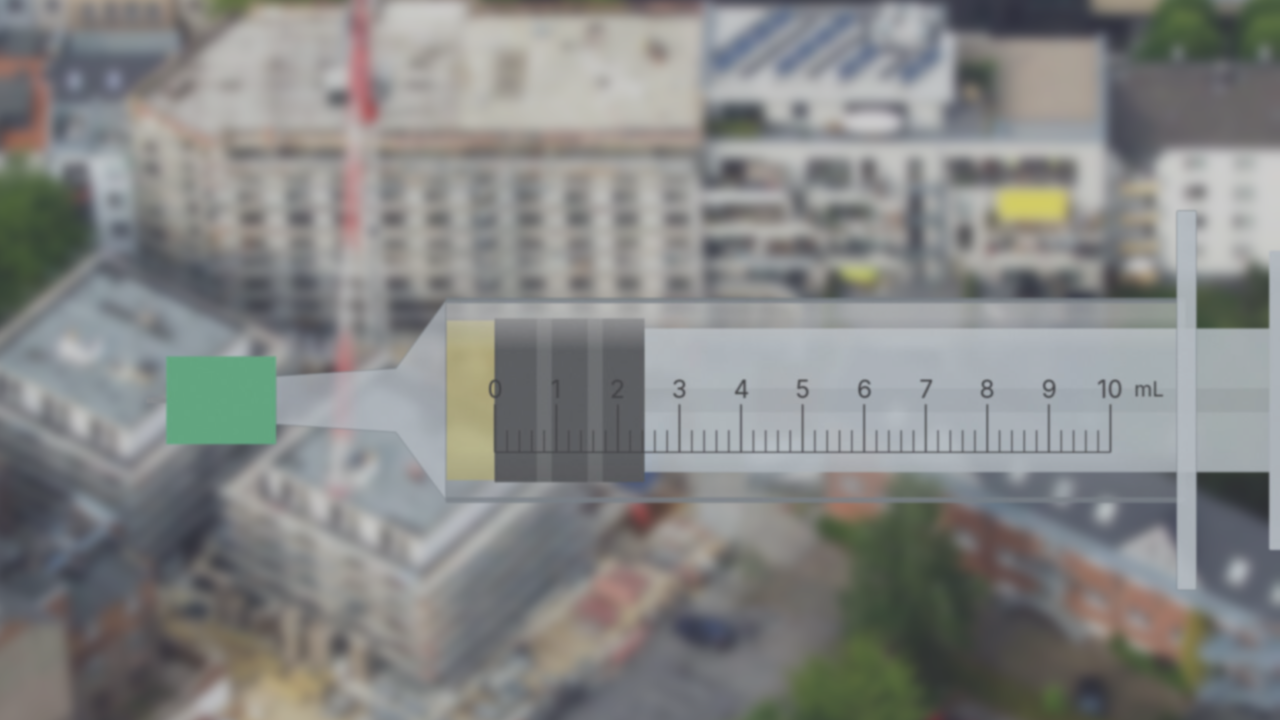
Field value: 0 (mL)
